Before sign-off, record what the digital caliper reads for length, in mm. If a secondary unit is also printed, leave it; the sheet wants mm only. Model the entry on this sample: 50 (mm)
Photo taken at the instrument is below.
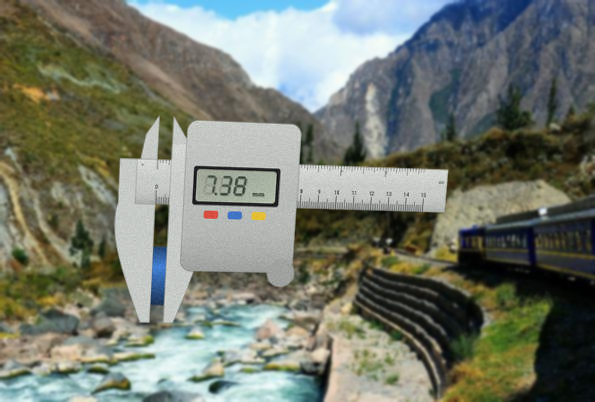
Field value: 7.38 (mm)
